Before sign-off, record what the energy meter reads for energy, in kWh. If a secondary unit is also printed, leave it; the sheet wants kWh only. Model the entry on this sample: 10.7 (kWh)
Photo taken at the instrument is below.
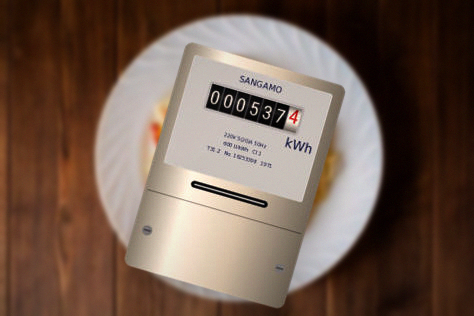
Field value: 537.4 (kWh)
